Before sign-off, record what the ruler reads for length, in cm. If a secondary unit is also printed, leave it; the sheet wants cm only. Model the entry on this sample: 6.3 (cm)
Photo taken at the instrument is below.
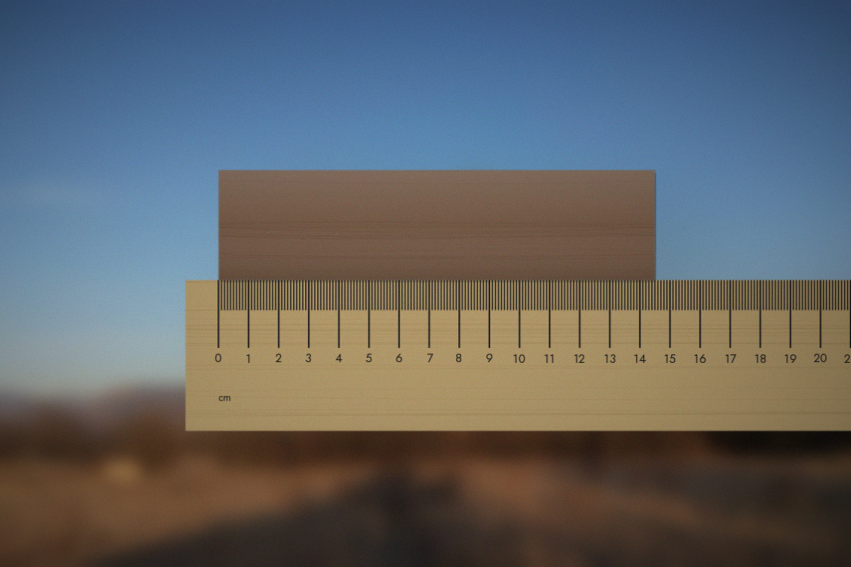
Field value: 14.5 (cm)
